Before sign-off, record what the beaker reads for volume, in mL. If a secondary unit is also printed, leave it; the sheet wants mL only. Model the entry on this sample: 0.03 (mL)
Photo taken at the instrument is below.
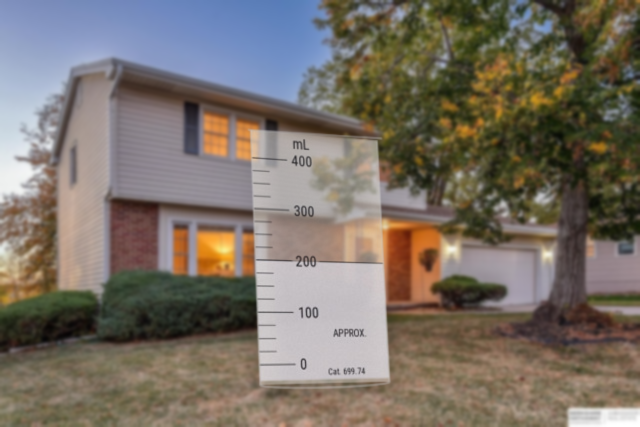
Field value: 200 (mL)
